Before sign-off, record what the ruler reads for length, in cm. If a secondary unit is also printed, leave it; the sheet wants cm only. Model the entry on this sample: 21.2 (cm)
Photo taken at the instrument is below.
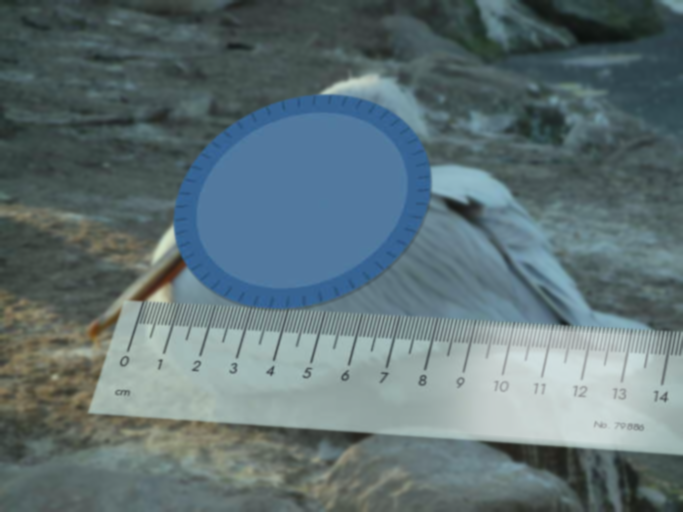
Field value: 7 (cm)
